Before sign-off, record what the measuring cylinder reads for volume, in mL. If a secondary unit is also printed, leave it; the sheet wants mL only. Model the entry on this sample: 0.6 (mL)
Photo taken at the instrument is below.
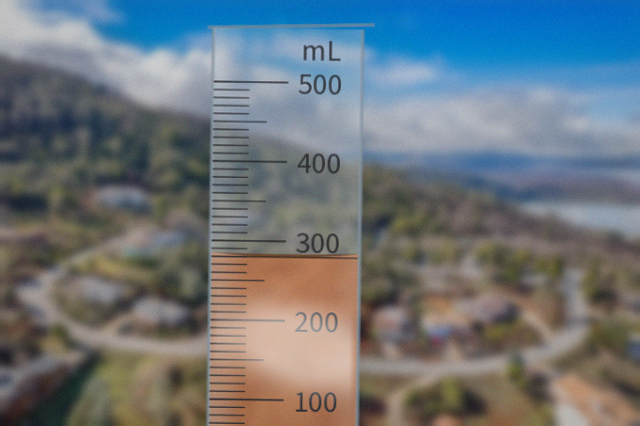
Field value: 280 (mL)
